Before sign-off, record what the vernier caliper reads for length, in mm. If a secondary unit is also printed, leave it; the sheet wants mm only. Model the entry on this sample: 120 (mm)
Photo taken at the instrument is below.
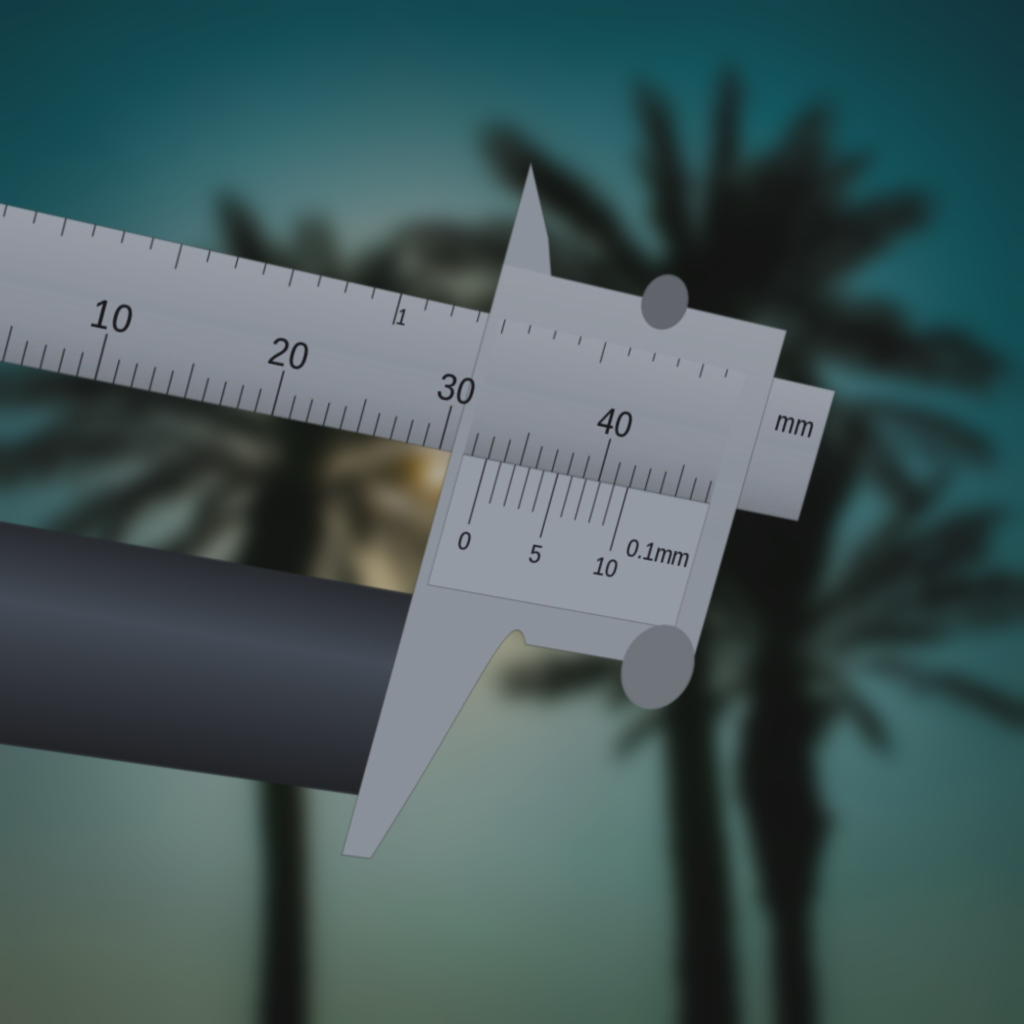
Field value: 32.9 (mm)
